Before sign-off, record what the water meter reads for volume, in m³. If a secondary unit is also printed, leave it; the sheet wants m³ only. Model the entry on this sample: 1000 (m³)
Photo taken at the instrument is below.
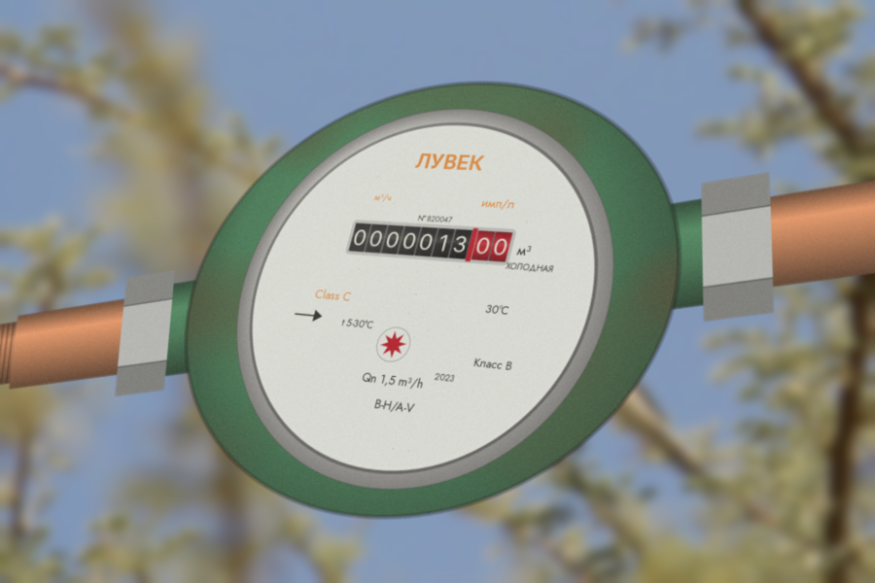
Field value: 13.00 (m³)
